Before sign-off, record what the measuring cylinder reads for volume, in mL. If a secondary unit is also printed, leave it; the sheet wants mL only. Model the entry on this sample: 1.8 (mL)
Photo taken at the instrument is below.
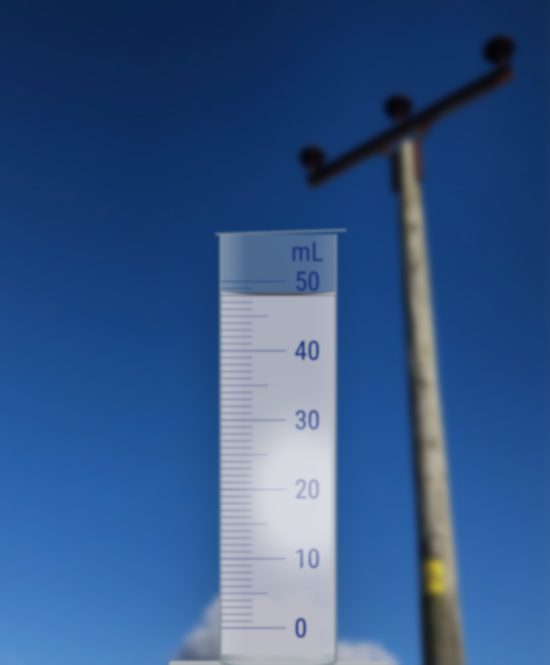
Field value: 48 (mL)
